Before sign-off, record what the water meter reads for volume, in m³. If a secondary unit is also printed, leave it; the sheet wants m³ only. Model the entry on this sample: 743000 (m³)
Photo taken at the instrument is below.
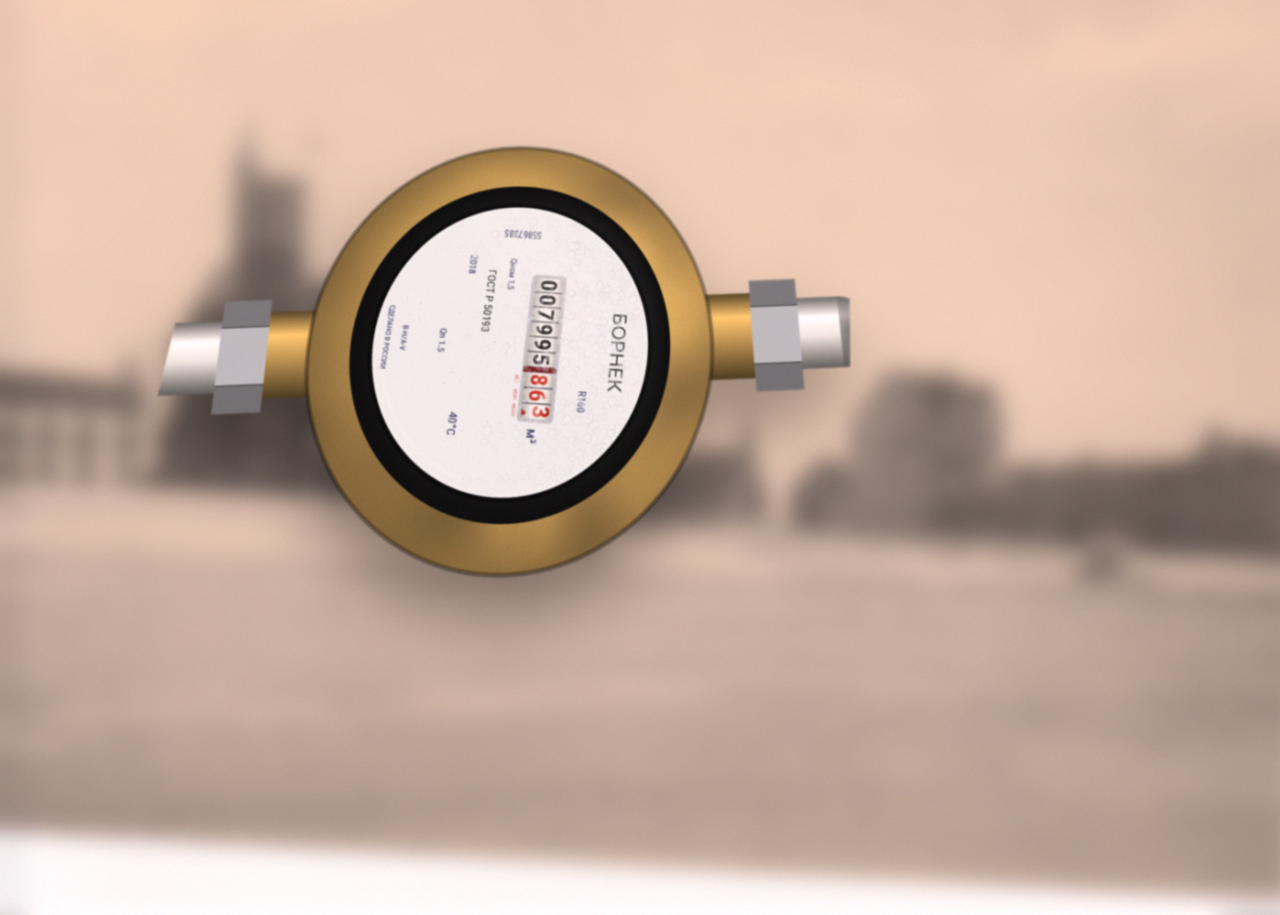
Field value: 7995.863 (m³)
